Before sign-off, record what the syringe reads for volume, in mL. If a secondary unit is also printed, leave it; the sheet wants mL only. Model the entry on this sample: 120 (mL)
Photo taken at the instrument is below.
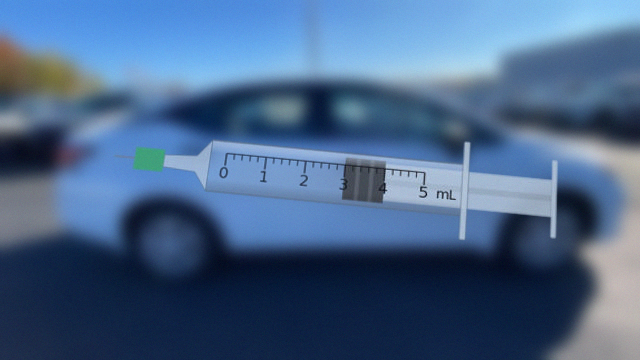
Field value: 3 (mL)
